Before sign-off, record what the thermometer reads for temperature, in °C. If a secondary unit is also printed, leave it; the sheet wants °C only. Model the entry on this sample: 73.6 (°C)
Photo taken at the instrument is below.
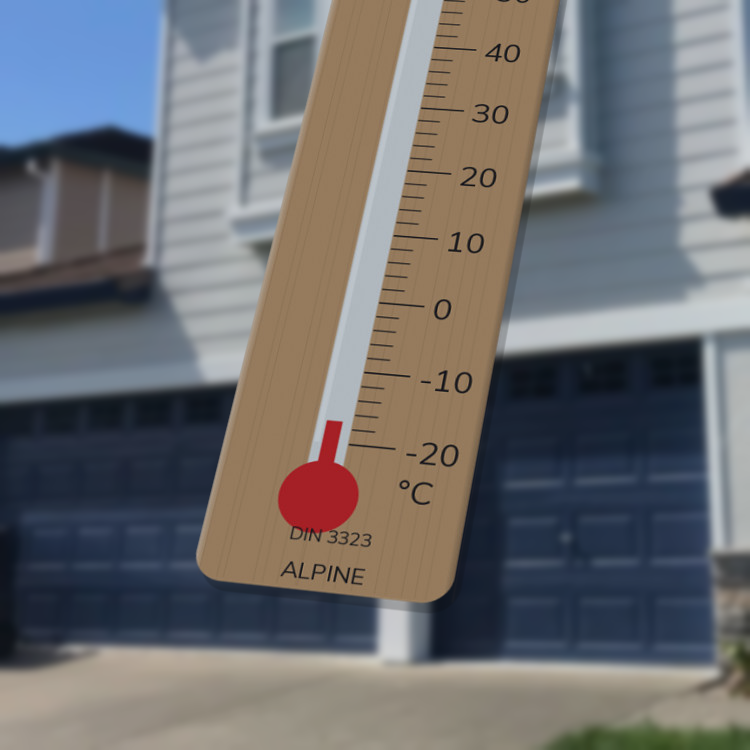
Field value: -17 (°C)
